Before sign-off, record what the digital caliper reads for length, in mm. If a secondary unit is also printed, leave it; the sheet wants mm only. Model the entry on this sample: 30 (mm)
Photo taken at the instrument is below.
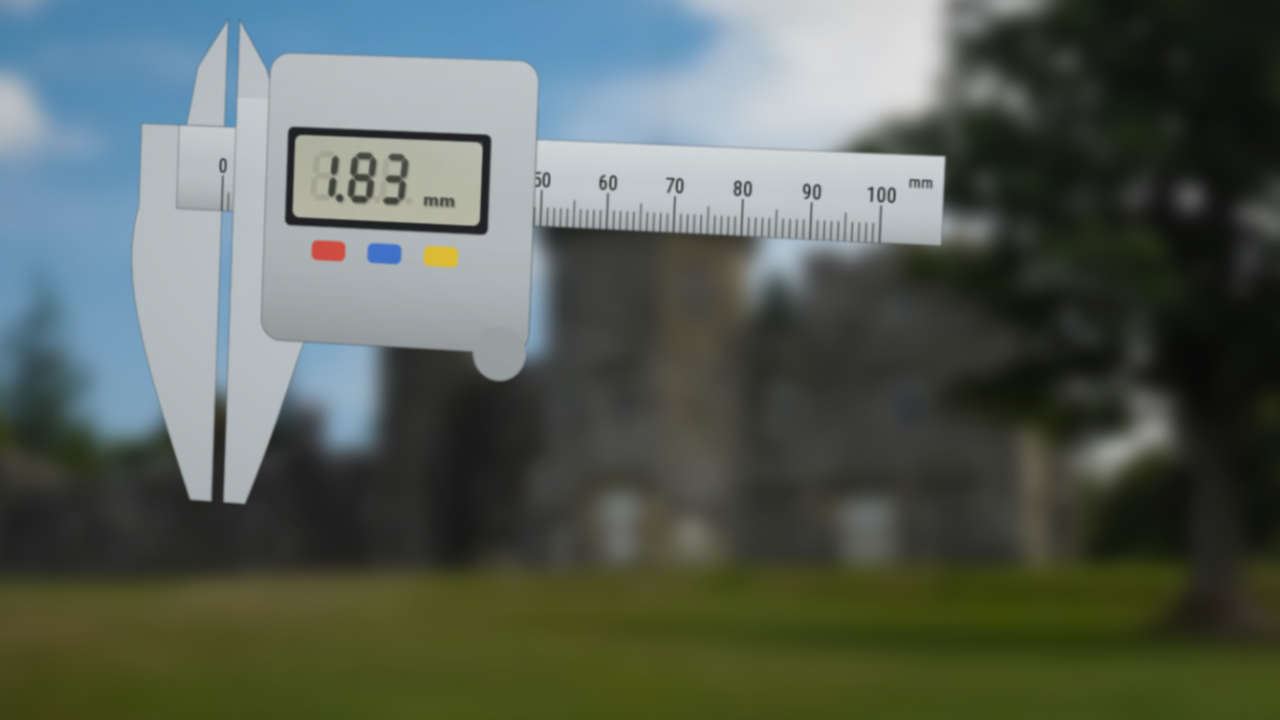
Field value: 1.83 (mm)
